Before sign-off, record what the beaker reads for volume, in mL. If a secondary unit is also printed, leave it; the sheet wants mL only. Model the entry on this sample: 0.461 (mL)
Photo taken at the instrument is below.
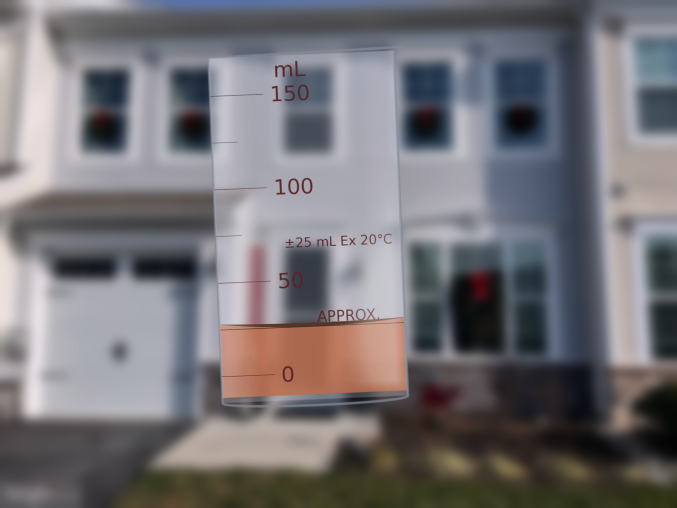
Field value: 25 (mL)
